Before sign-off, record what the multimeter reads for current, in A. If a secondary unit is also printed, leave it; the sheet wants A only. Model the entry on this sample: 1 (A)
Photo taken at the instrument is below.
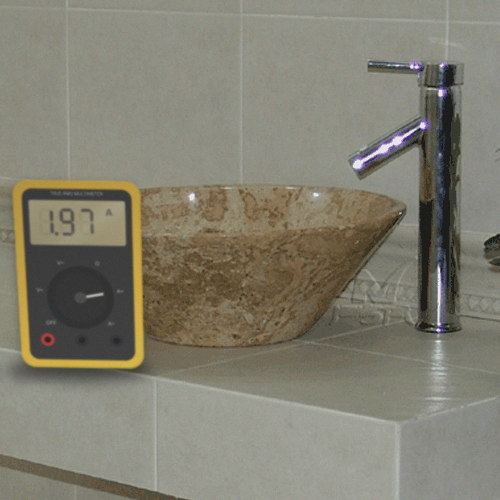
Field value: 1.97 (A)
